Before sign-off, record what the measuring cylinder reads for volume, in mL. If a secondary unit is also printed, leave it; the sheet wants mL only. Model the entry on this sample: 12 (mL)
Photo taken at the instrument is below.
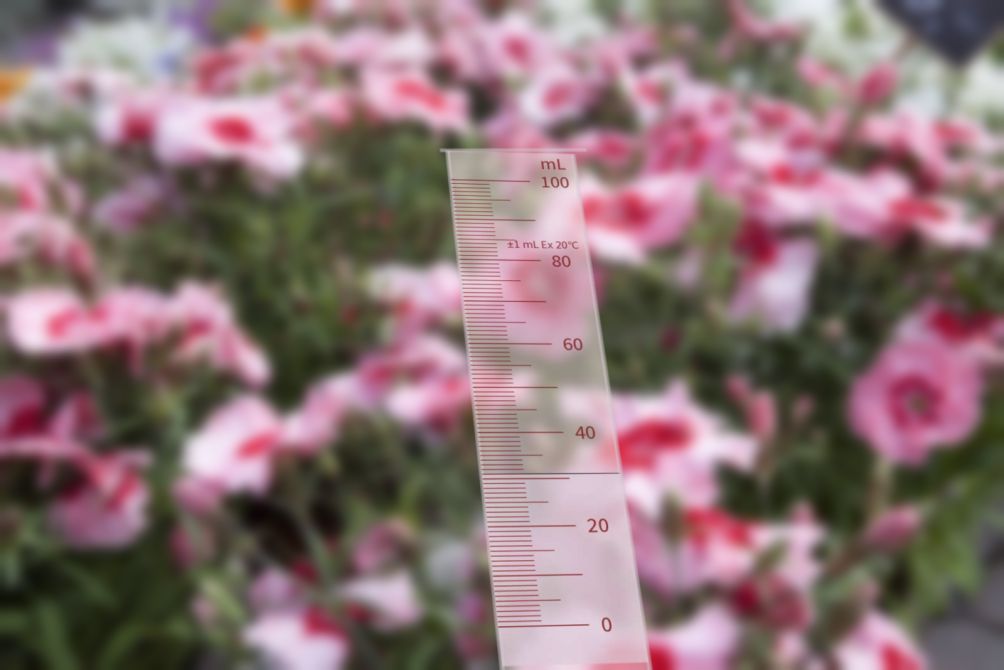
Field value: 31 (mL)
